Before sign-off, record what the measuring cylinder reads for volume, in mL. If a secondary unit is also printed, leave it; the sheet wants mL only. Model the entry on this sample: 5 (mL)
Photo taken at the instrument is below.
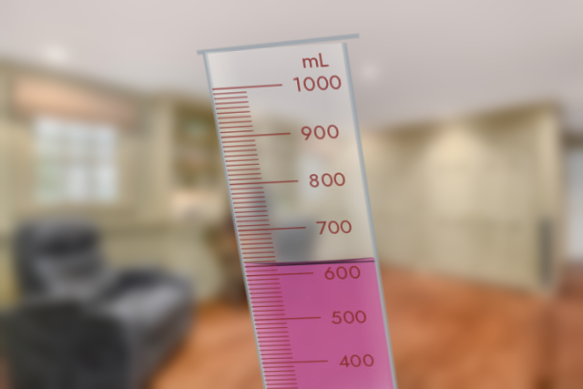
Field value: 620 (mL)
